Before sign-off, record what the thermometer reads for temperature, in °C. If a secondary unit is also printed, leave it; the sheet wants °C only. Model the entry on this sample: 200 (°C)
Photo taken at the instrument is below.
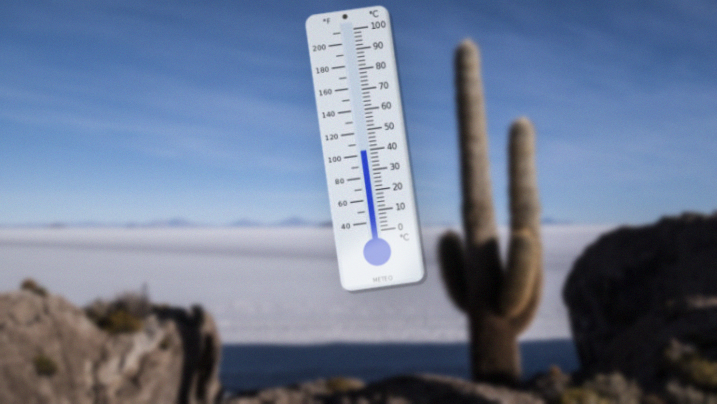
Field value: 40 (°C)
